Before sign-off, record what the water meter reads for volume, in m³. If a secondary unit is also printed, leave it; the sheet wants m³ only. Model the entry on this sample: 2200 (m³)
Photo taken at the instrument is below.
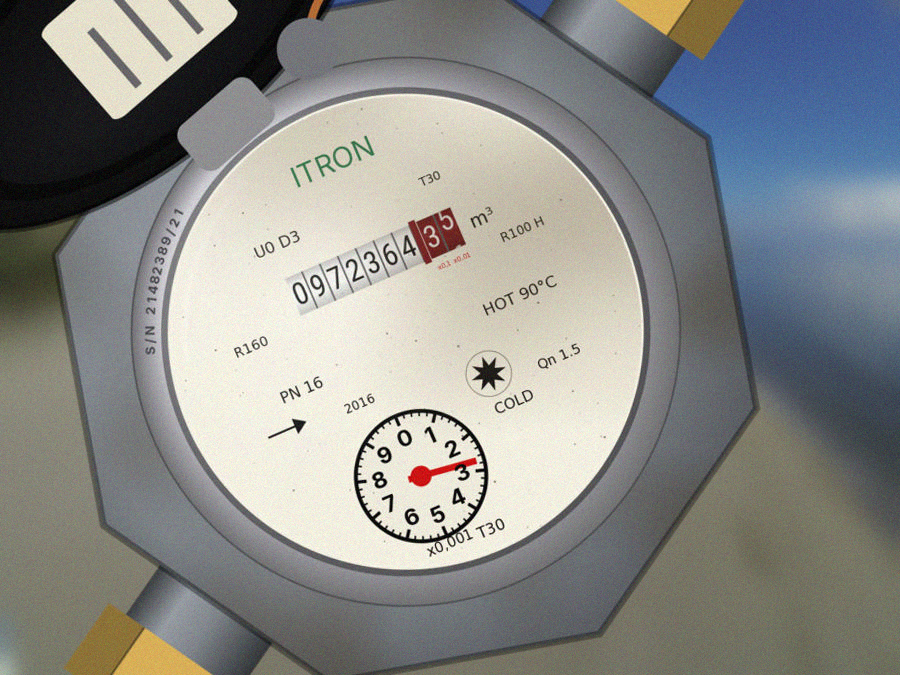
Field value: 972364.352 (m³)
